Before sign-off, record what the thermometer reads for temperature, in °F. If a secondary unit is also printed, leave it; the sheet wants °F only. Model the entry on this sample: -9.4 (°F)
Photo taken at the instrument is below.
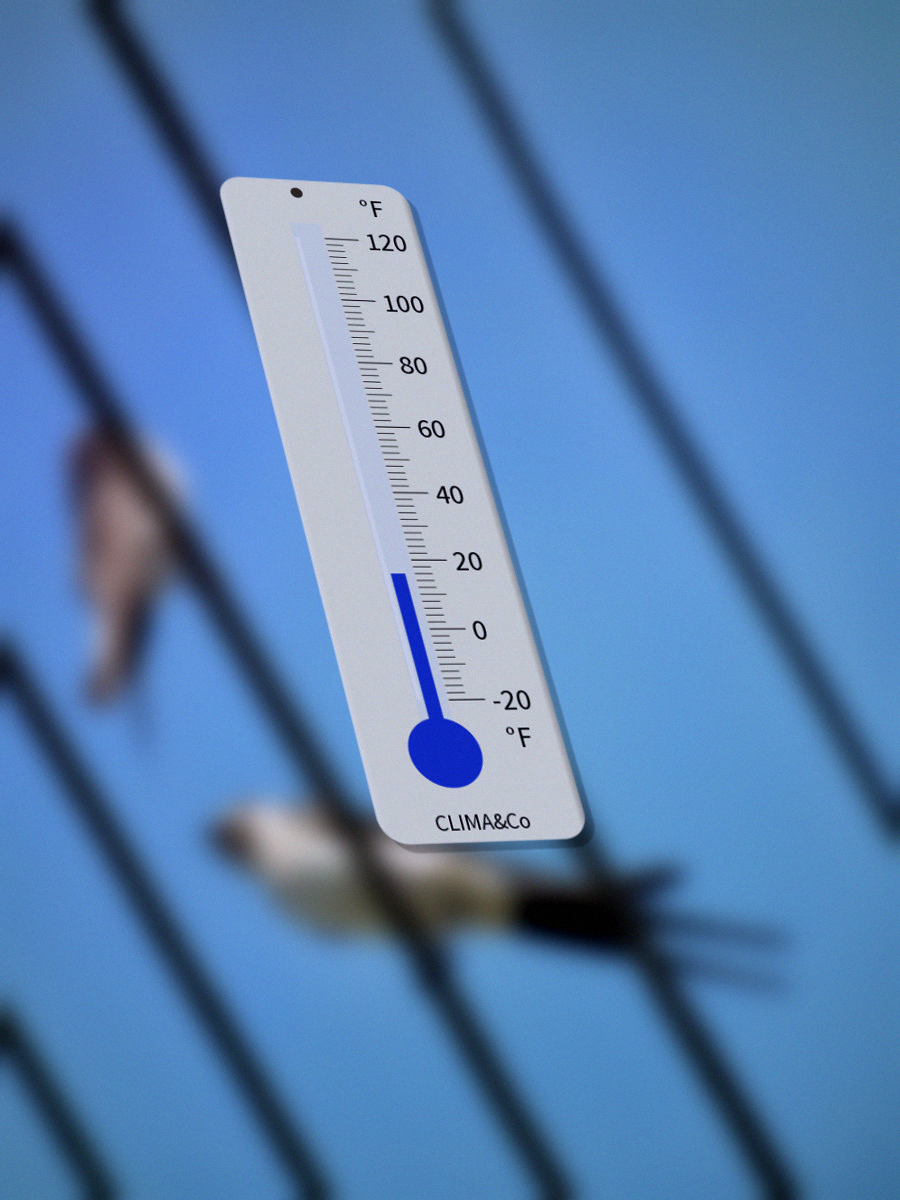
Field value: 16 (°F)
